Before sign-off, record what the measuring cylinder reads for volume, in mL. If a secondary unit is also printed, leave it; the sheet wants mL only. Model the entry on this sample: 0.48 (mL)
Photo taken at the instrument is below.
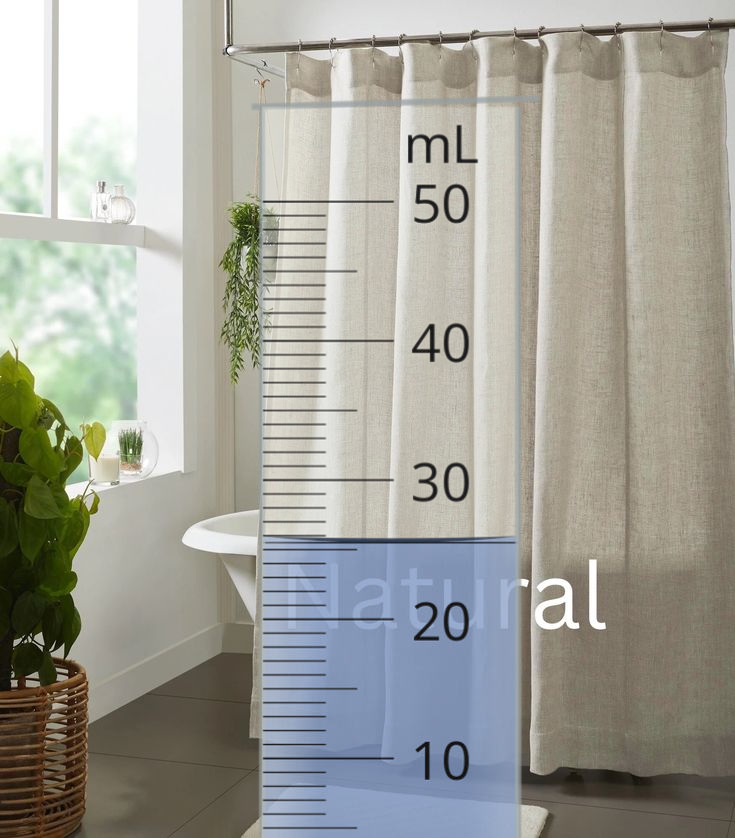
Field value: 25.5 (mL)
